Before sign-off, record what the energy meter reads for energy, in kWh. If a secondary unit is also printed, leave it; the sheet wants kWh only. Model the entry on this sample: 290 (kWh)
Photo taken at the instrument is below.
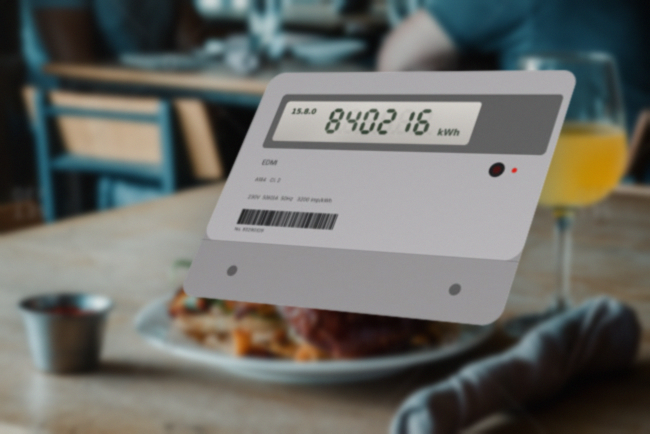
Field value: 840216 (kWh)
